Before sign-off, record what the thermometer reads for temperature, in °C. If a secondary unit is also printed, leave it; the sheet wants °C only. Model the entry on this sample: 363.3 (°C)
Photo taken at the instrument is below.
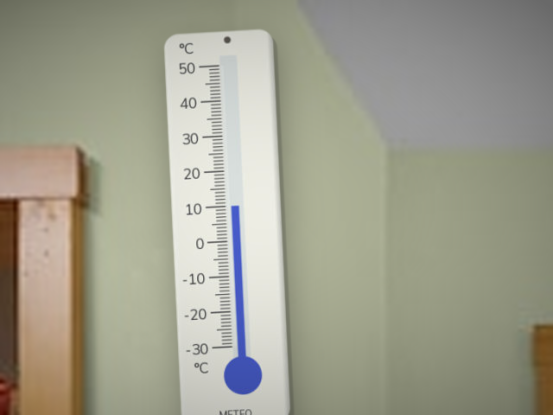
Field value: 10 (°C)
